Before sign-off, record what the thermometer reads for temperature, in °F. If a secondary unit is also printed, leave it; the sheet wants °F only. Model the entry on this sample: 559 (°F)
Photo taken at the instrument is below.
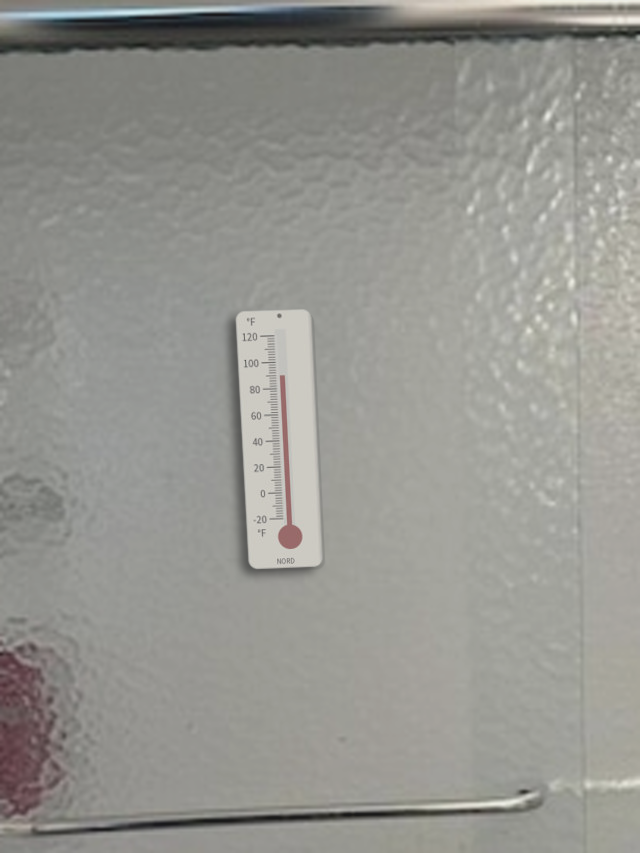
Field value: 90 (°F)
